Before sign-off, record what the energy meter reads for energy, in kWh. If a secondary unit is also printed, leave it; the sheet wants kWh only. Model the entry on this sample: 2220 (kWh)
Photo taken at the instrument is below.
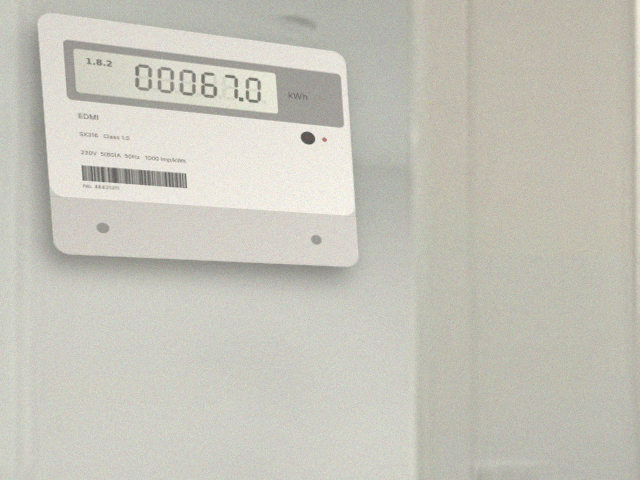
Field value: 67.0 (kWh)
